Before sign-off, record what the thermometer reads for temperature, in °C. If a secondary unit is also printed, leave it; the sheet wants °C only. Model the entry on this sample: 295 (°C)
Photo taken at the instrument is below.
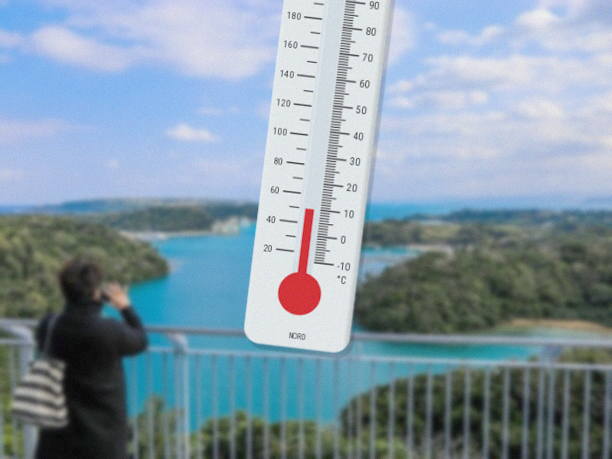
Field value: 10 (°C)
